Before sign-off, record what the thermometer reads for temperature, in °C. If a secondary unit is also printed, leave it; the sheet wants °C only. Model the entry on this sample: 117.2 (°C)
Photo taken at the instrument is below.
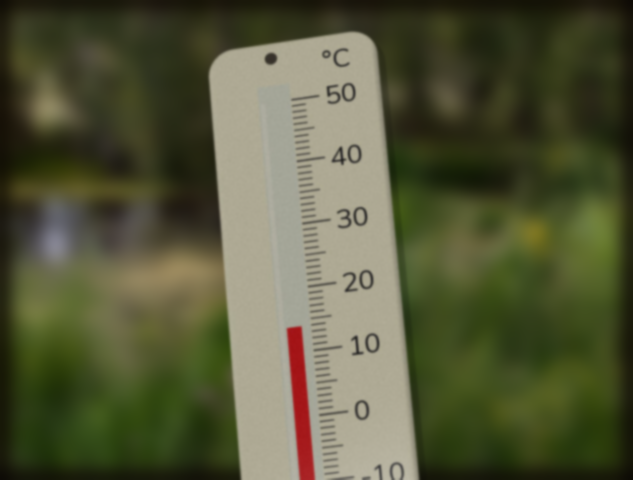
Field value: 14 (°C)
